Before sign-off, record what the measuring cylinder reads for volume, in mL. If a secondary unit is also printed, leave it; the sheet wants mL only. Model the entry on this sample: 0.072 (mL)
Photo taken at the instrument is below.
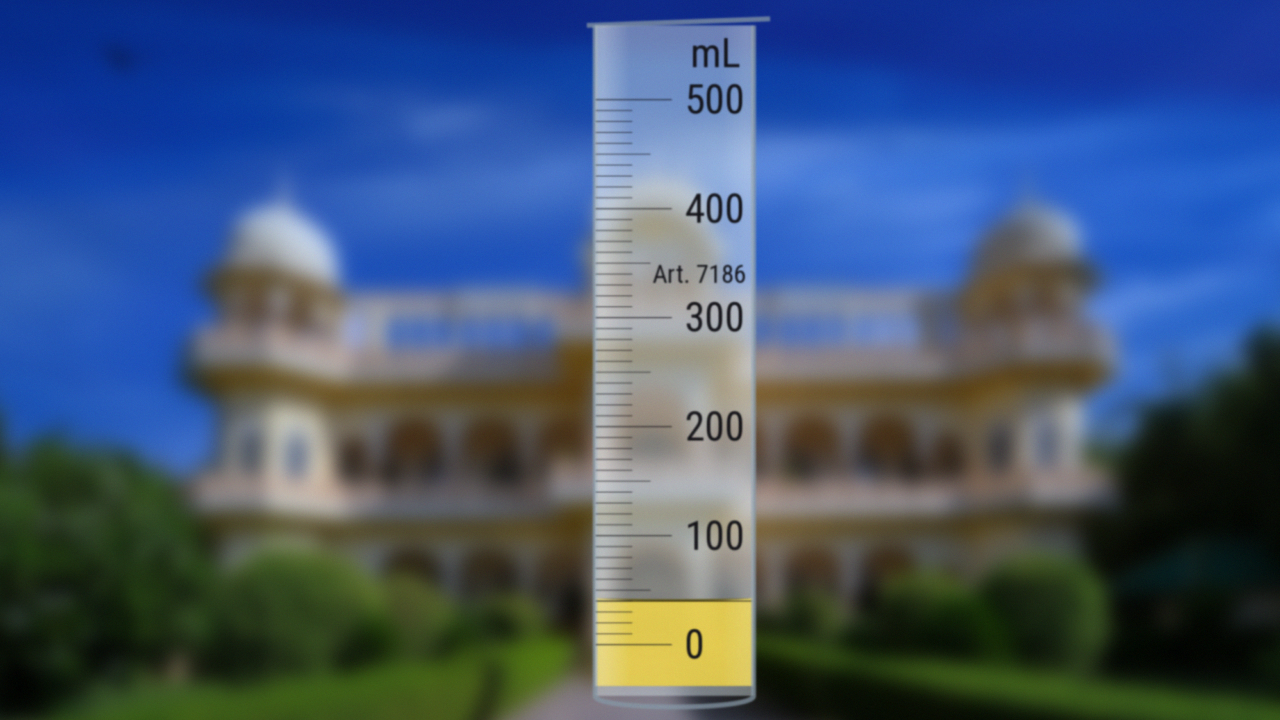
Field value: 40 (mL)
